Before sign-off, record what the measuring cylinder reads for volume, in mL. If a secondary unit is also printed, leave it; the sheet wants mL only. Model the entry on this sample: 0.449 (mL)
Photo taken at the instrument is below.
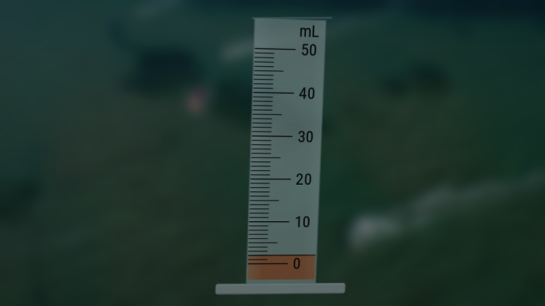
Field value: 2 (mL)
